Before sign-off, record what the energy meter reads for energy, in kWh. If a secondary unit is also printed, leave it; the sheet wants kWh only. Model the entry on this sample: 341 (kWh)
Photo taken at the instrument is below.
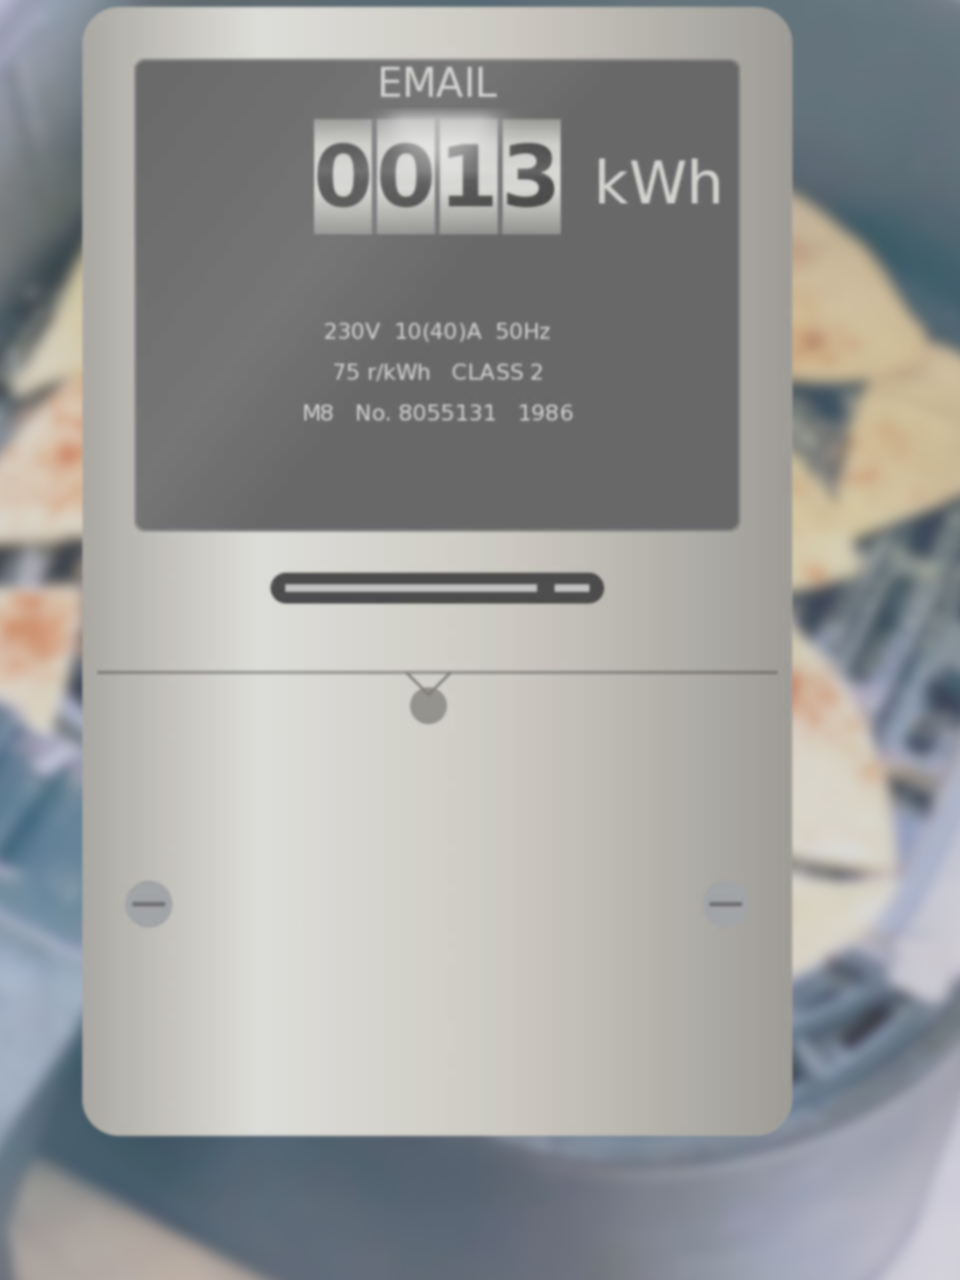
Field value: 13 (kWh)
